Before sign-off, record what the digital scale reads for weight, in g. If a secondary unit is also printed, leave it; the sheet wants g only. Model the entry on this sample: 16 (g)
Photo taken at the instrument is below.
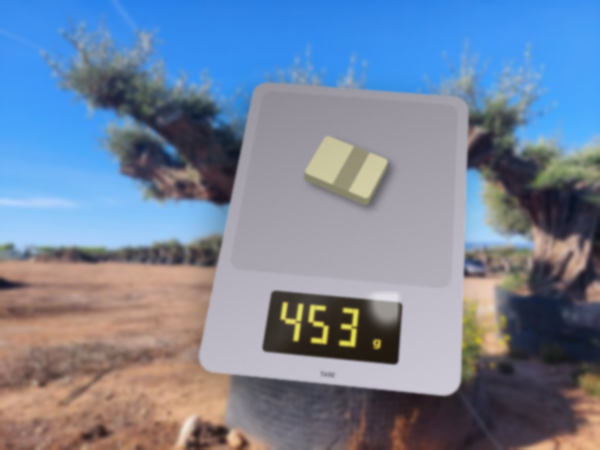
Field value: 453 (g)
